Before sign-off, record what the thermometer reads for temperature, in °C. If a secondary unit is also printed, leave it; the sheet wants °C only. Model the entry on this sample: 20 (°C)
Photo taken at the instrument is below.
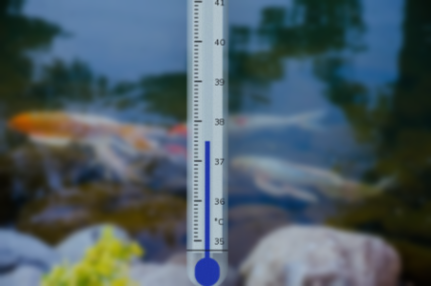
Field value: 37.5 (°C)
